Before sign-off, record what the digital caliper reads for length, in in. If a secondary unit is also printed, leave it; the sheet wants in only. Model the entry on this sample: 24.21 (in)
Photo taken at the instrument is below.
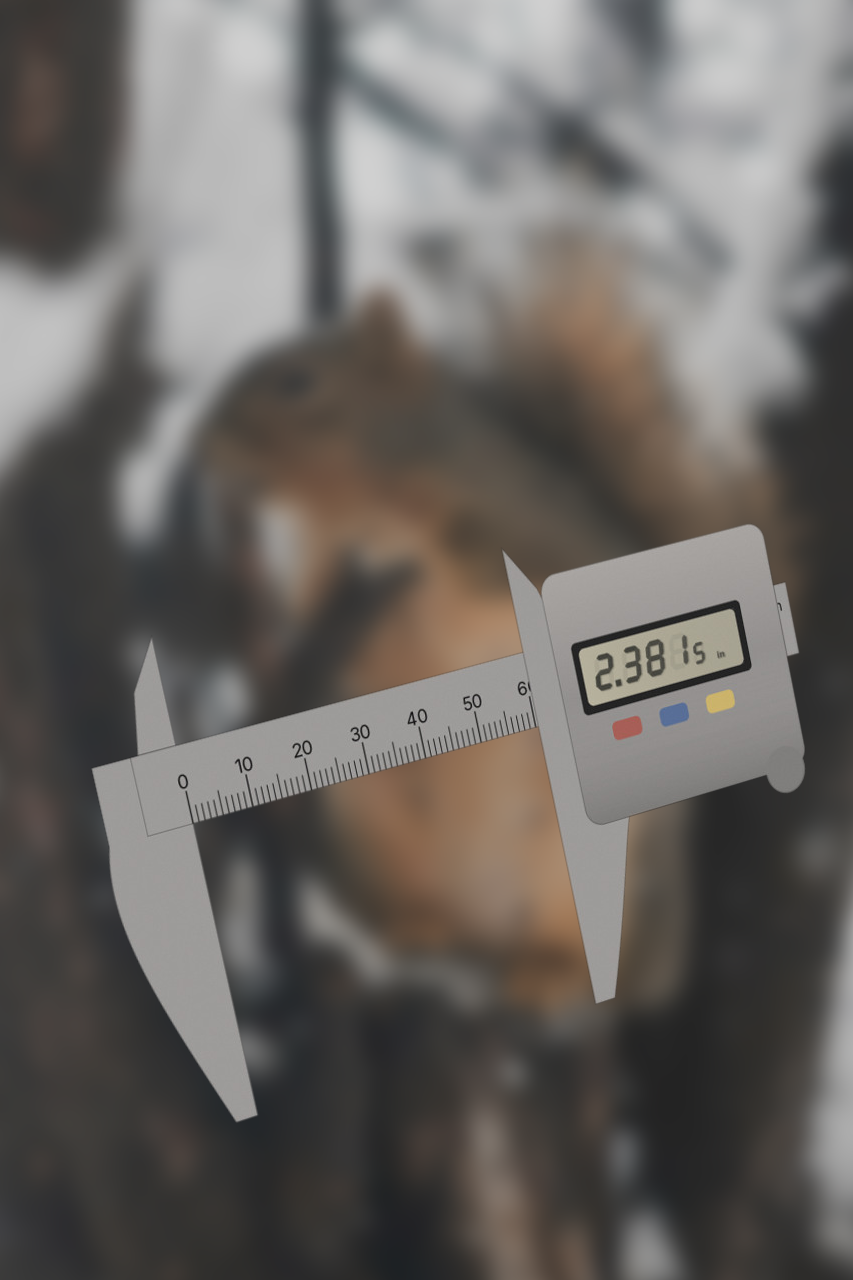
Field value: 2.3815 (in)
